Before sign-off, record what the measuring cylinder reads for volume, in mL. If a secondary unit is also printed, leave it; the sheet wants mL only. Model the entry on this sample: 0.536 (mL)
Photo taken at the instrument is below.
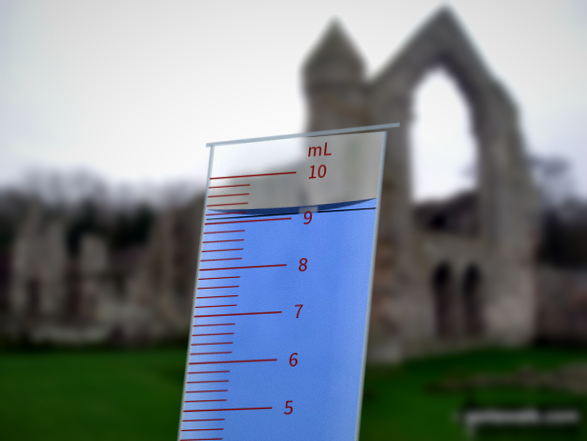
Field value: 9.1 (mL)
